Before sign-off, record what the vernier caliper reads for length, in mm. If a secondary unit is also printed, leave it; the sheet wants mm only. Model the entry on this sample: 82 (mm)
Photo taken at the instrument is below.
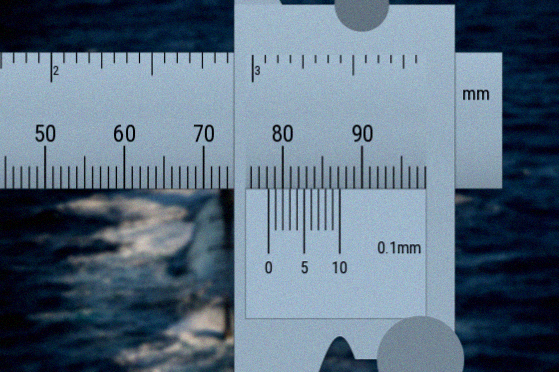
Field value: 78.2 (mm)
